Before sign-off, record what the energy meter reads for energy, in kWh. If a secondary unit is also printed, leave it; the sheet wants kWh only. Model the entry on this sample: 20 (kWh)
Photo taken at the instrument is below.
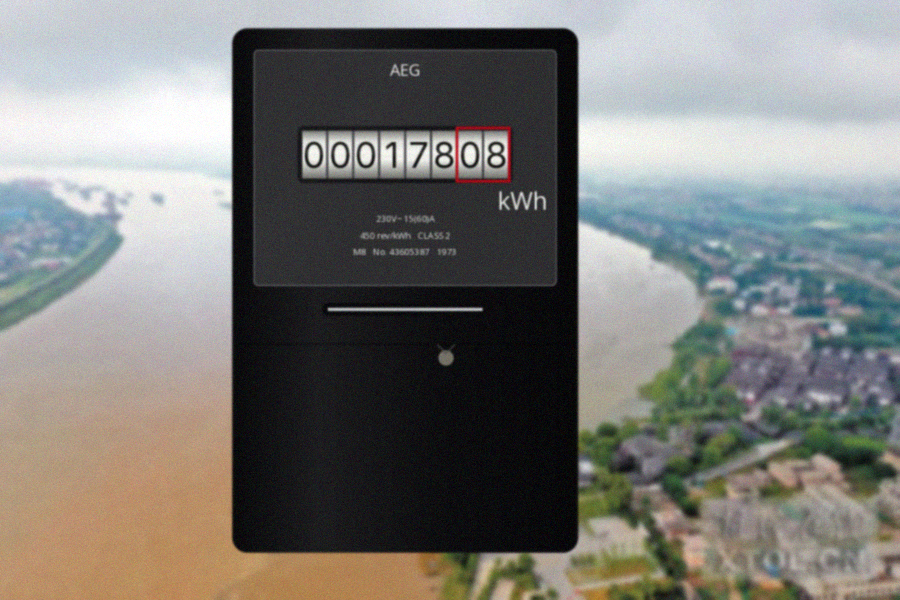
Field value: 178.08 (kWh)
